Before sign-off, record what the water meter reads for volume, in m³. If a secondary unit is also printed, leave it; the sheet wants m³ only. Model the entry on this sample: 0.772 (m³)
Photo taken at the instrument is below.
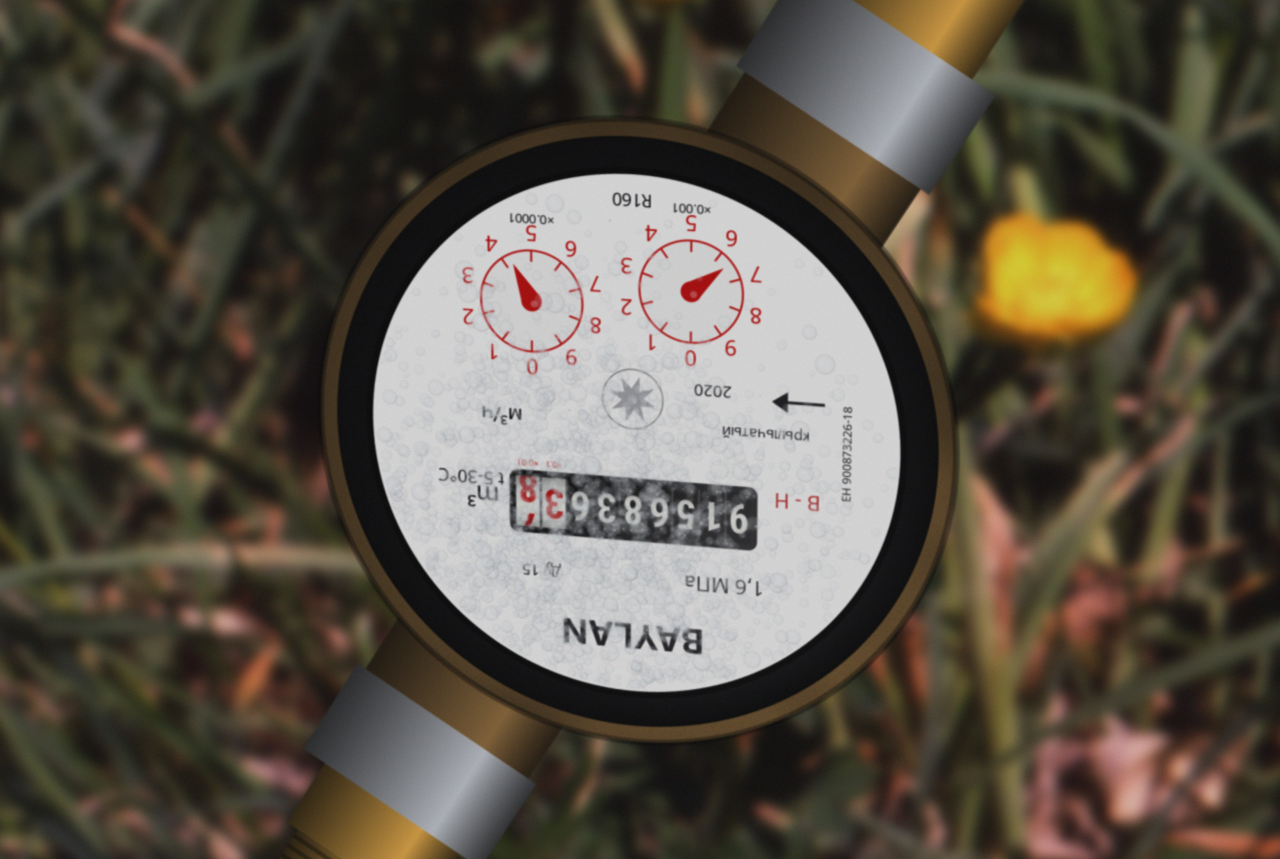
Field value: 9156836.3764 (m³)
